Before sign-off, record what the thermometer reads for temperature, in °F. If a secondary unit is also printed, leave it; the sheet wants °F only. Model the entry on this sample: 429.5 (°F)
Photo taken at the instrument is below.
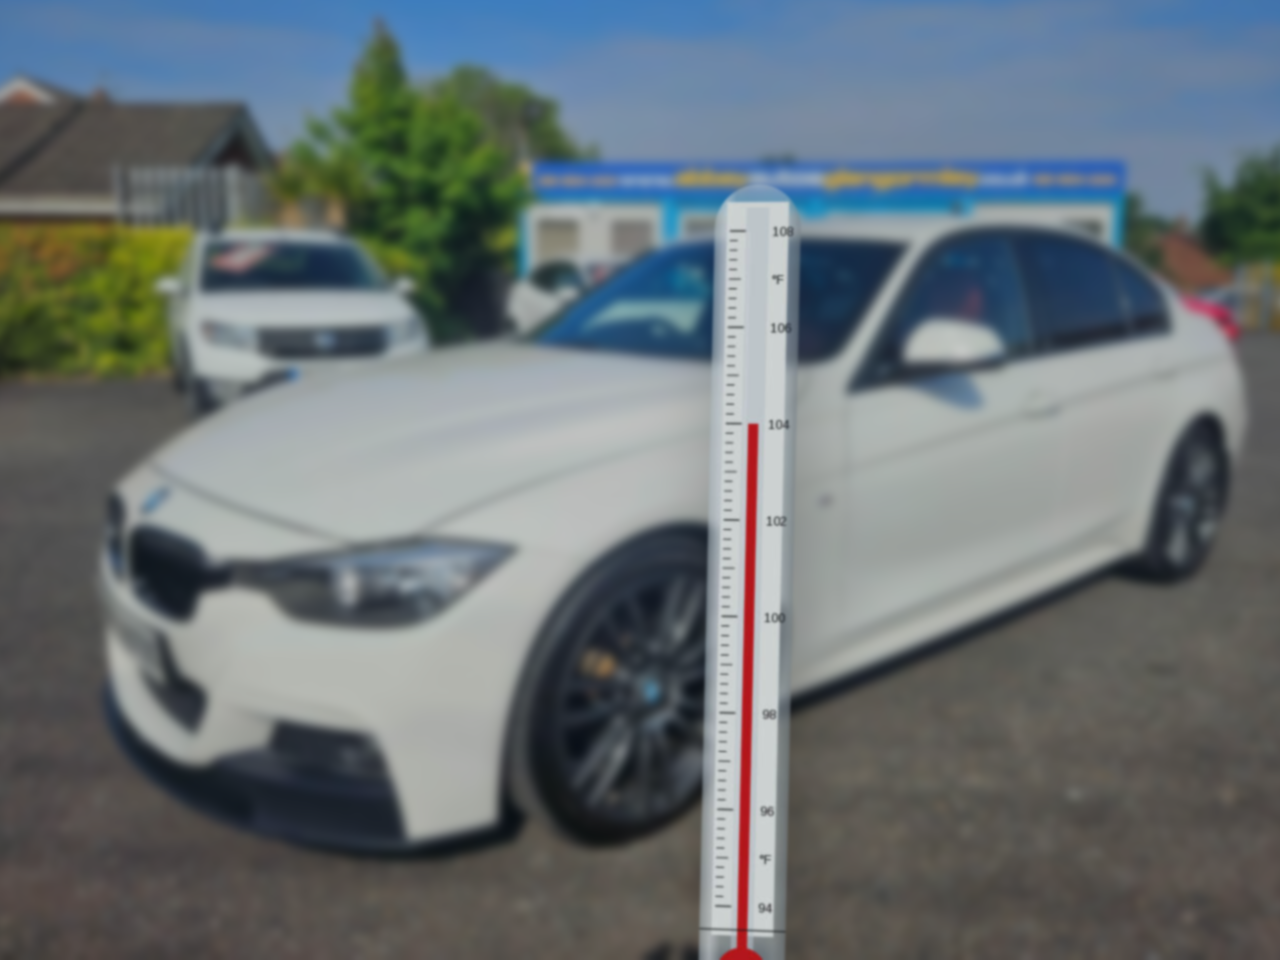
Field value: 104 (°F)
